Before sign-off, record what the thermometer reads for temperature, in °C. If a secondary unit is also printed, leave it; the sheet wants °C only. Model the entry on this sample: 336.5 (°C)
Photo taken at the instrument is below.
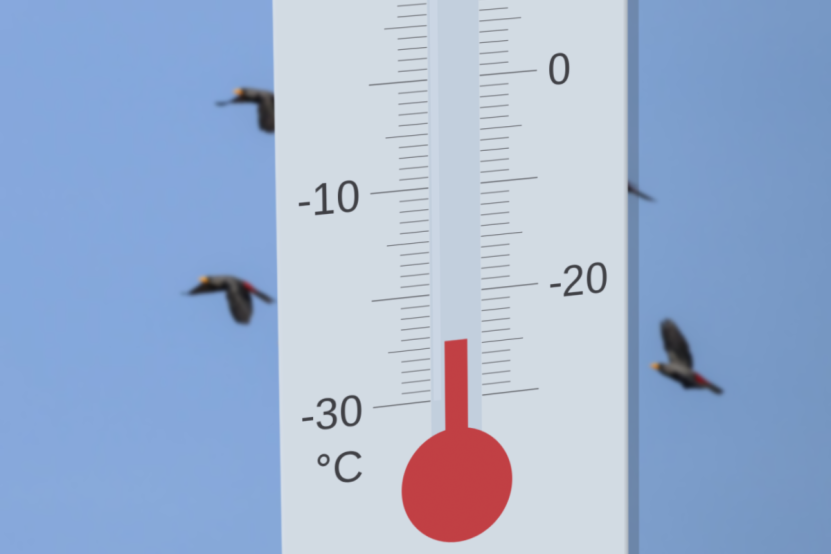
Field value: -24.5 (°C)
